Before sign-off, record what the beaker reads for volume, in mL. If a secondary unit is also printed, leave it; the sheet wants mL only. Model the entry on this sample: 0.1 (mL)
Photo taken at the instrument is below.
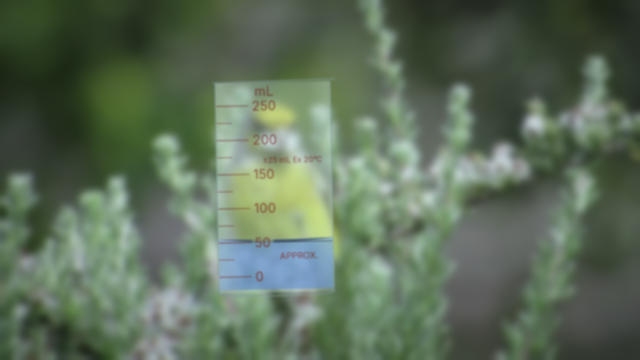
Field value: 50 (mL)
